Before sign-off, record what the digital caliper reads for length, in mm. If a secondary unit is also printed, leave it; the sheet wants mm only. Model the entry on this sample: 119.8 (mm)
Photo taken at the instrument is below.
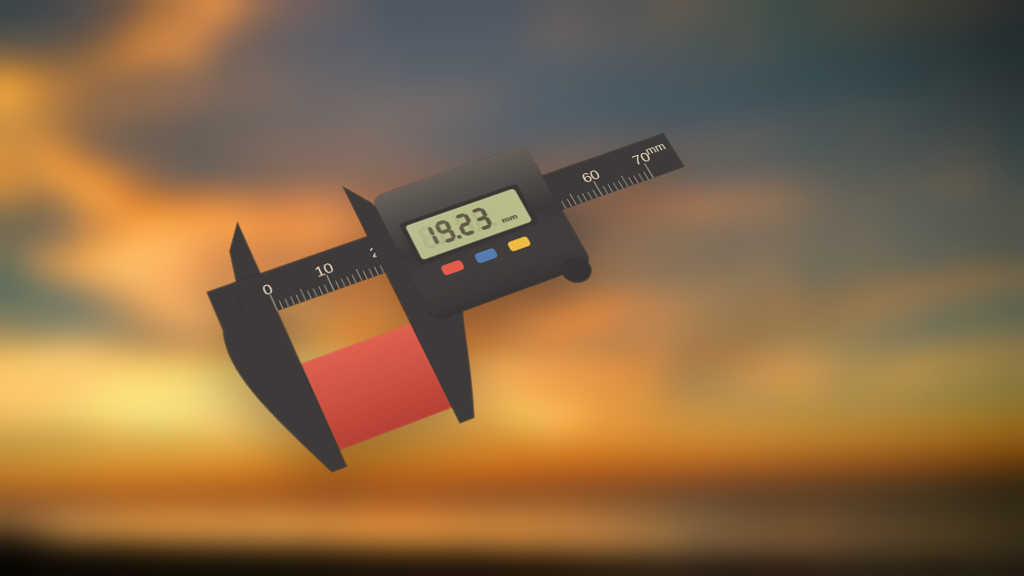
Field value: 19.23 (mm)
